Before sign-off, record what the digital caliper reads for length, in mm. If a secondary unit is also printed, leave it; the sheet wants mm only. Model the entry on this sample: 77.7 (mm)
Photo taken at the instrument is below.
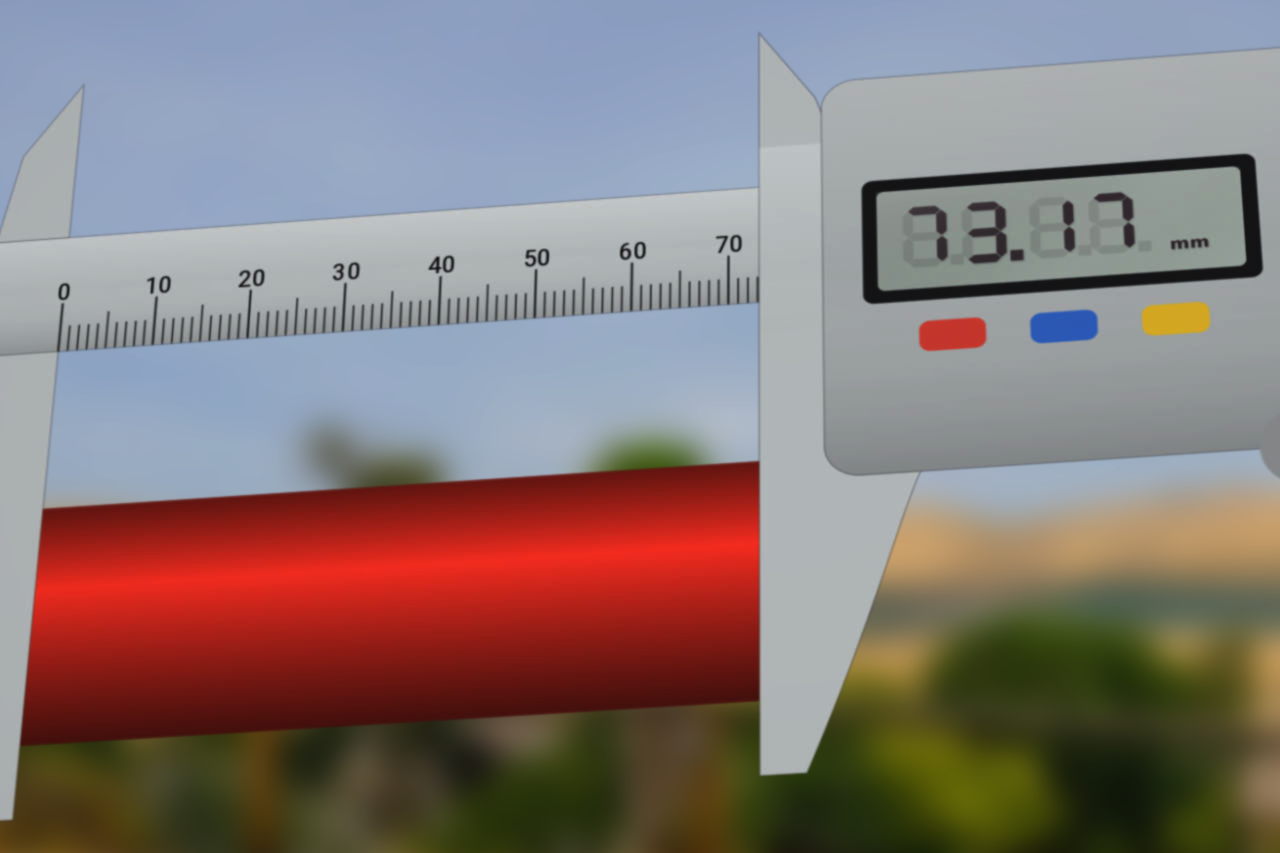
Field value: 73.17 (mm)
